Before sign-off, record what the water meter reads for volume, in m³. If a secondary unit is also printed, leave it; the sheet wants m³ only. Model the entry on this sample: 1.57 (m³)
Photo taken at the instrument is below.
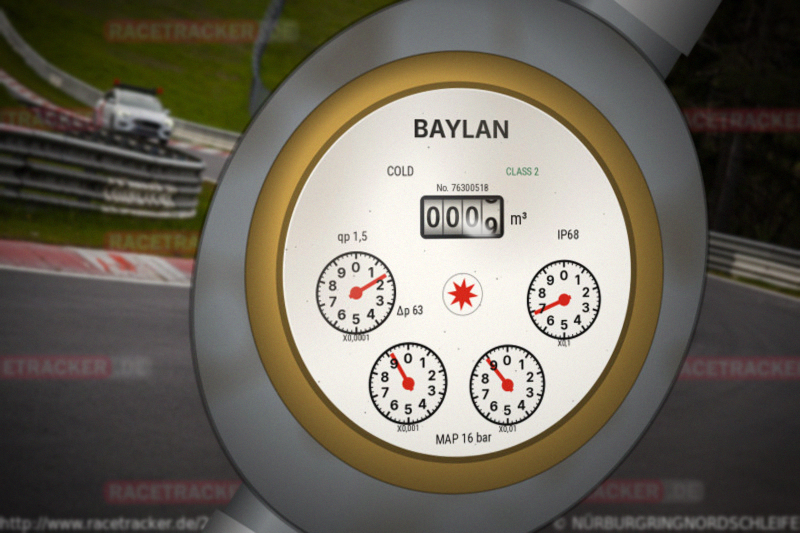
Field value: 8.6891 (m³)
